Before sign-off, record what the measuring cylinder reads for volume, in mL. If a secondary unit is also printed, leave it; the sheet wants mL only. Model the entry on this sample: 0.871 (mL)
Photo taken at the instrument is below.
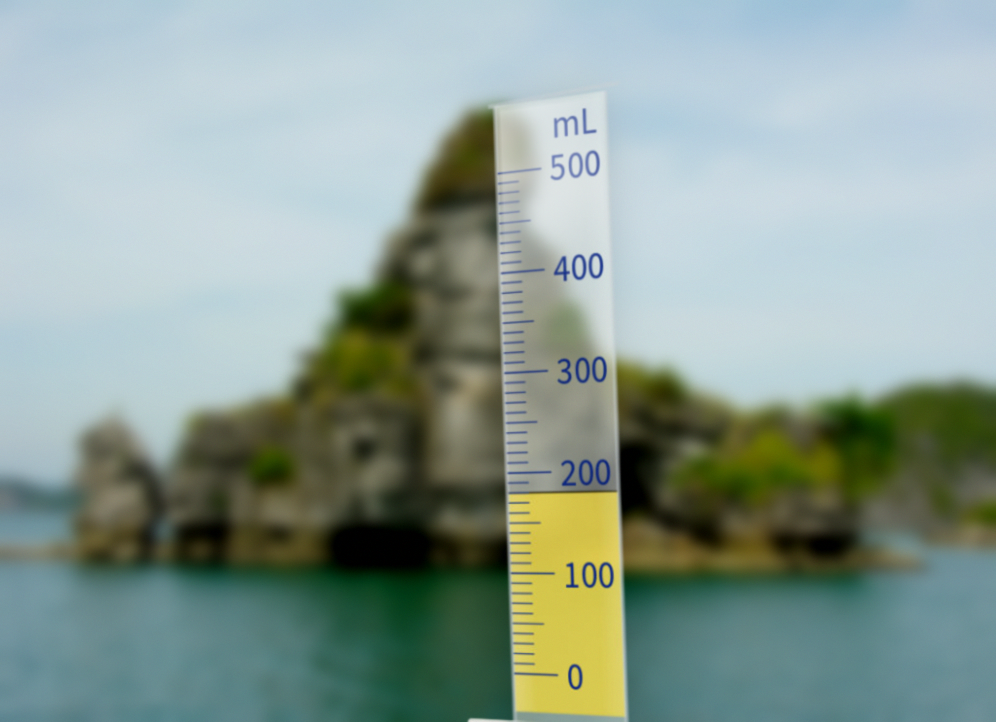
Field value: 180 (mL)
